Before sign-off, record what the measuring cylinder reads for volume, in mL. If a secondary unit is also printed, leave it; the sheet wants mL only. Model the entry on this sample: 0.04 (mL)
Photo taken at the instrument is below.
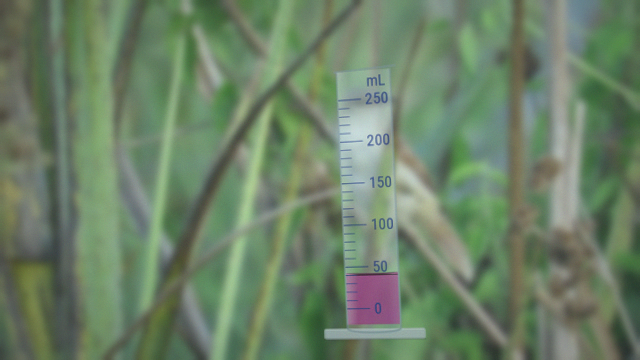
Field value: 40 (mL)
